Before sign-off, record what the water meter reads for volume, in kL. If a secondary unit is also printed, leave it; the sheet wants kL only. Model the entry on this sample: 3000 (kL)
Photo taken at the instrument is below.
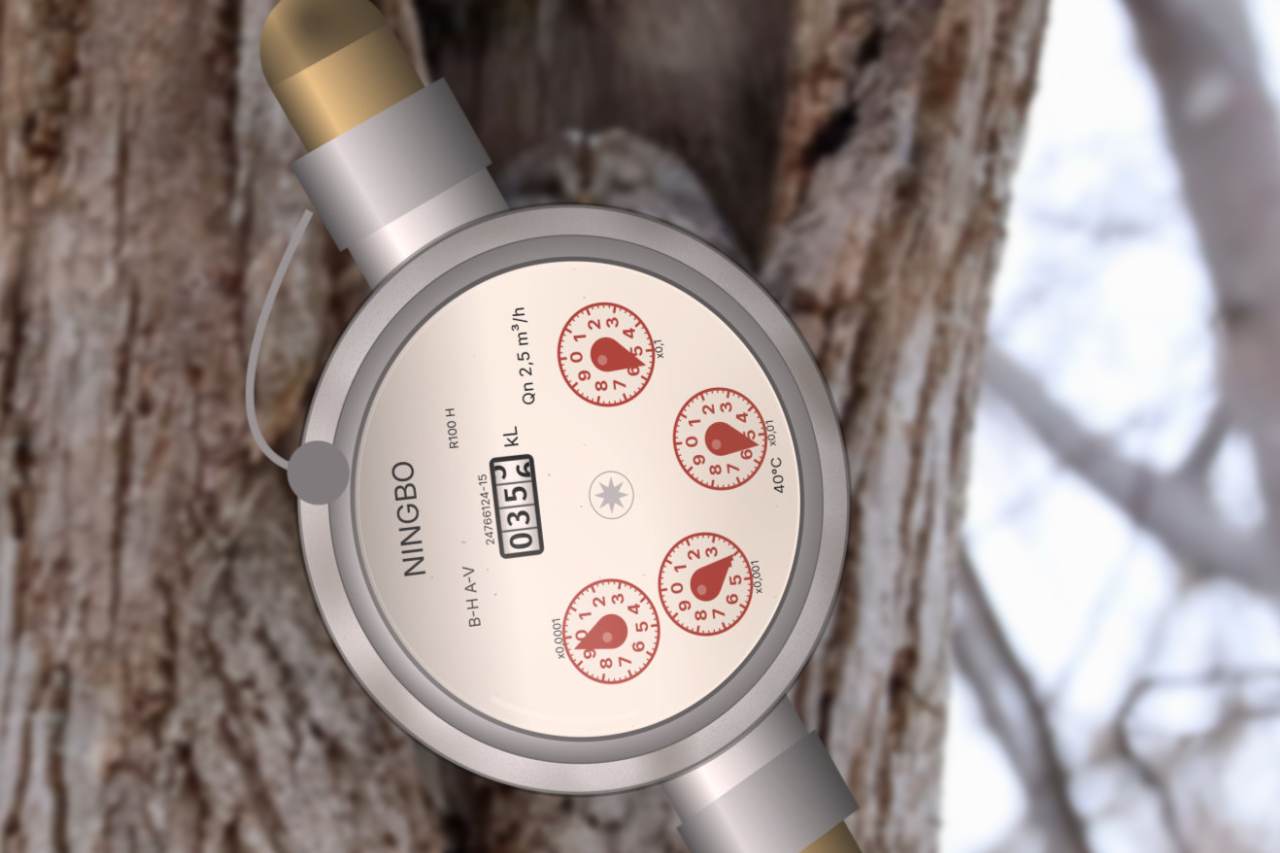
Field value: 355.5539 (kL)
